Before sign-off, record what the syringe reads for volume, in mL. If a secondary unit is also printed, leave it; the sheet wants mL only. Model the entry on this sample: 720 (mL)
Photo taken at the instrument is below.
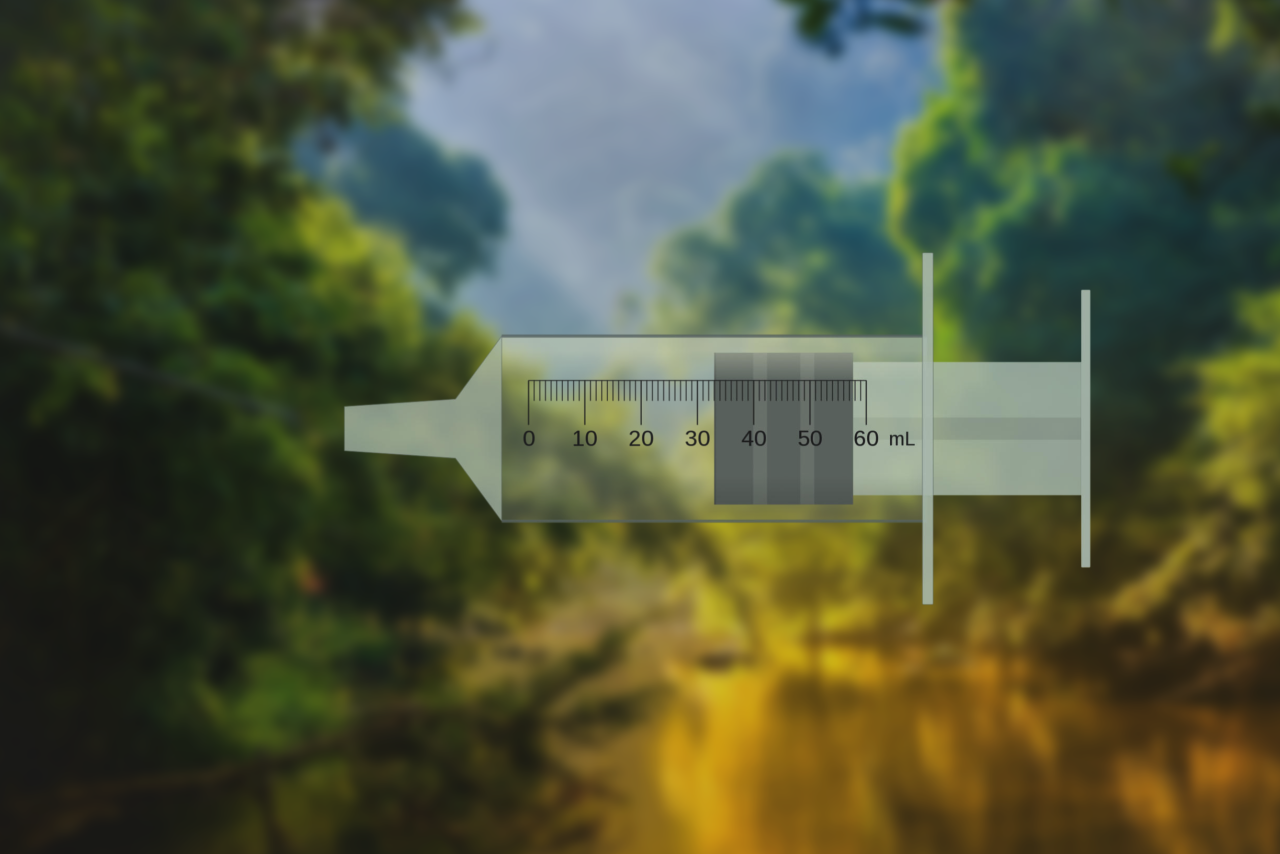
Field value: 33 (mL)
